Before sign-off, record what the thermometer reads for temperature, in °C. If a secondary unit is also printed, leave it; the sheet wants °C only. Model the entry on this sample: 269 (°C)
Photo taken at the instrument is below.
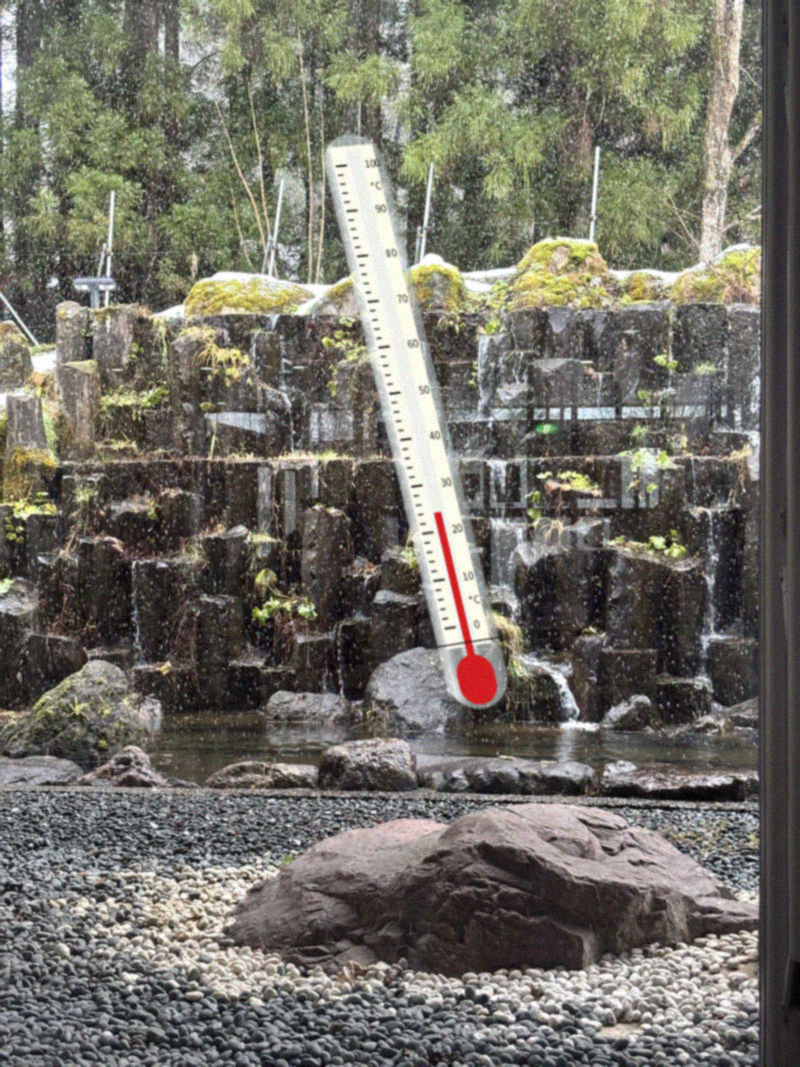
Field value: 24 (°C)
